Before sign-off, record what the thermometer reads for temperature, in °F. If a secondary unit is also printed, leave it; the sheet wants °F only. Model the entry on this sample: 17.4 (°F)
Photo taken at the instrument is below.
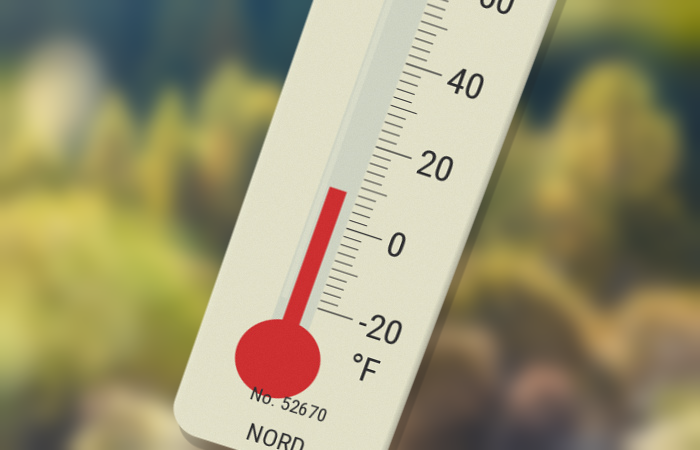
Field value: 8 (°F)
